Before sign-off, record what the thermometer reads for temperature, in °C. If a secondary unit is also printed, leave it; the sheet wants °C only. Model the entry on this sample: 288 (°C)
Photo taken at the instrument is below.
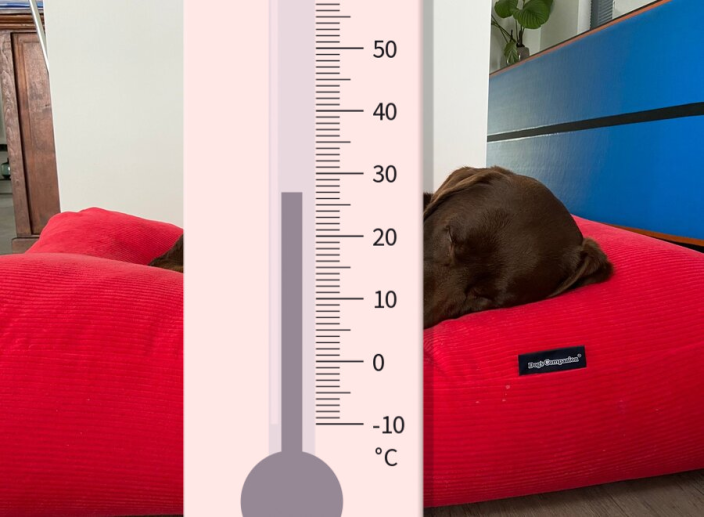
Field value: 27 (°C)
